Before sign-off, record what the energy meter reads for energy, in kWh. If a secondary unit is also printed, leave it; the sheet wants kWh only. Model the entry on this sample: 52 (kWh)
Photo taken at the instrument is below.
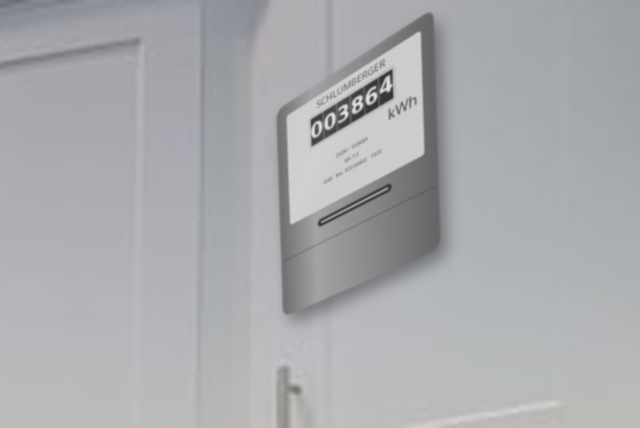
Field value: 3864 (kWh)
